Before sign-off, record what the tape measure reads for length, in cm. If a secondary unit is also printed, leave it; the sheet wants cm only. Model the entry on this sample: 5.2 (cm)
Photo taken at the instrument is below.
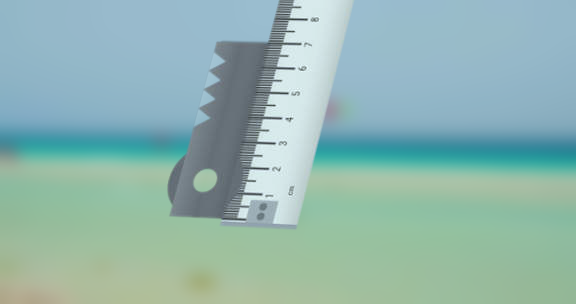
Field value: 7 (cm)
